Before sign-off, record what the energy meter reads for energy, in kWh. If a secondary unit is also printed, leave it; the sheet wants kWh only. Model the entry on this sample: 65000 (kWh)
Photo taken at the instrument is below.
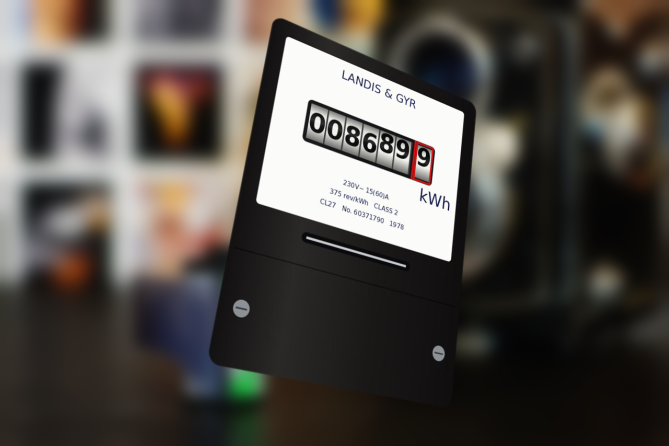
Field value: 8689.9 (kWh)
